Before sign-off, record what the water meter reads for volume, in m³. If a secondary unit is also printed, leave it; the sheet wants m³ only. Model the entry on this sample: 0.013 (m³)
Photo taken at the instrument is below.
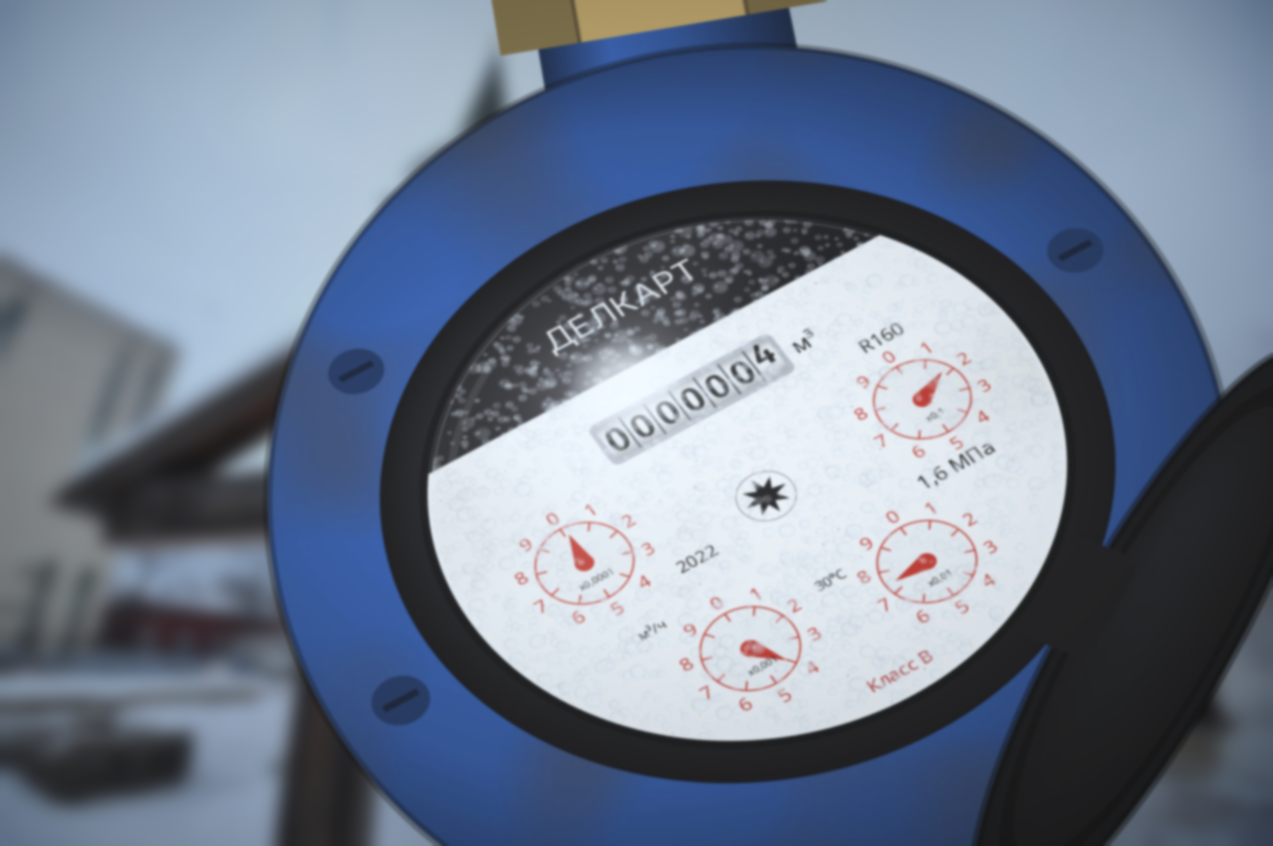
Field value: 4.1740 (m³)
